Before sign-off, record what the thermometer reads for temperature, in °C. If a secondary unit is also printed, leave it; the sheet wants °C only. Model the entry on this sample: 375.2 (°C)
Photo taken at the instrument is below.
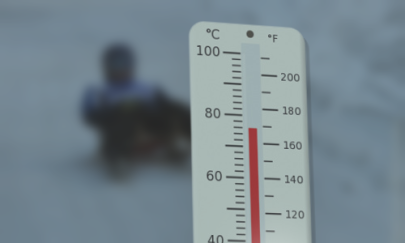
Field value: 76 (°C)
